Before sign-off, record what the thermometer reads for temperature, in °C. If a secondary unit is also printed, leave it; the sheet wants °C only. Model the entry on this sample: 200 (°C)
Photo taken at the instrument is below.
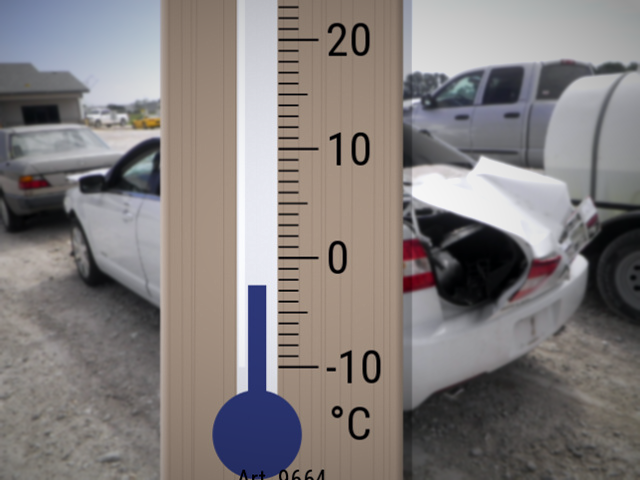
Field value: -2.5 (°C)
